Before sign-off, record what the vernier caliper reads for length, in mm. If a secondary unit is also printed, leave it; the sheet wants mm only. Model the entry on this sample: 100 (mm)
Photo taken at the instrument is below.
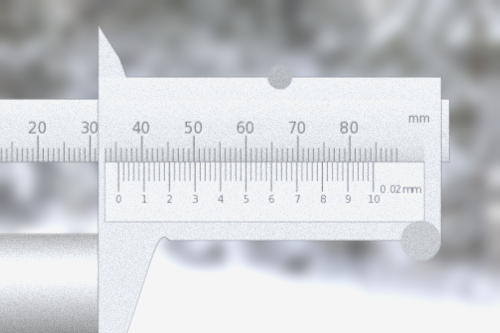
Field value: 35.5 (mm)
